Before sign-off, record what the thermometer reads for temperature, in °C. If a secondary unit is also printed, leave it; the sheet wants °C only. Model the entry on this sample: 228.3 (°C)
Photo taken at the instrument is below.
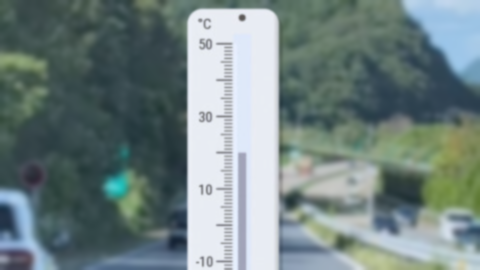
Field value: 20 (°C)
